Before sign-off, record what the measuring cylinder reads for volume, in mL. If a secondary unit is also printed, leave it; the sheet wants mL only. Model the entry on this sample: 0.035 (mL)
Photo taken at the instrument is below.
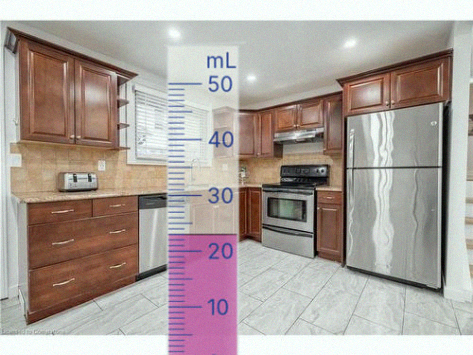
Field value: 23 (mL)
